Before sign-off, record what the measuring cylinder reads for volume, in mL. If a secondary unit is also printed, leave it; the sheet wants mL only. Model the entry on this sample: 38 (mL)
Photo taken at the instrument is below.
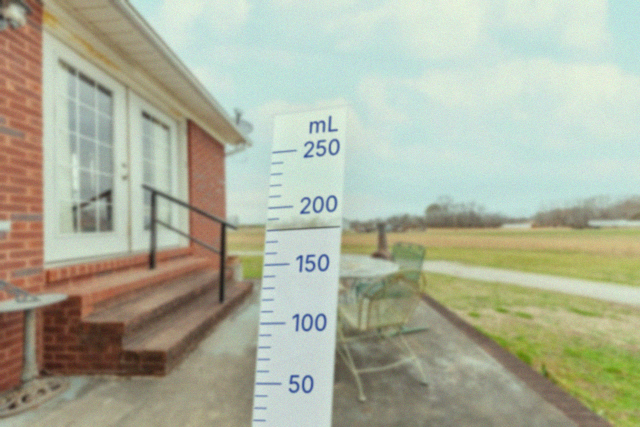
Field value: 180 (mL)
